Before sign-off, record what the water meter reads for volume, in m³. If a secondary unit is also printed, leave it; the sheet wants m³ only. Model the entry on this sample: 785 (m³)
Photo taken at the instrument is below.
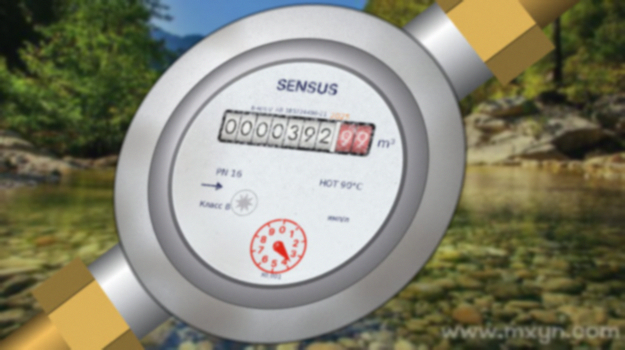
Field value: 392.993 (m³)
